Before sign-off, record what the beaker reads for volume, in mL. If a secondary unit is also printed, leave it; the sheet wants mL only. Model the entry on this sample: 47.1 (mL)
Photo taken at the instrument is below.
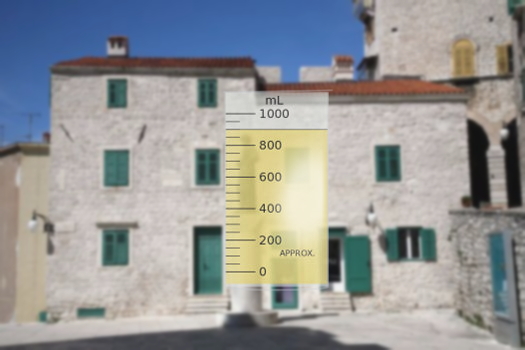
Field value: 900 (mL)
